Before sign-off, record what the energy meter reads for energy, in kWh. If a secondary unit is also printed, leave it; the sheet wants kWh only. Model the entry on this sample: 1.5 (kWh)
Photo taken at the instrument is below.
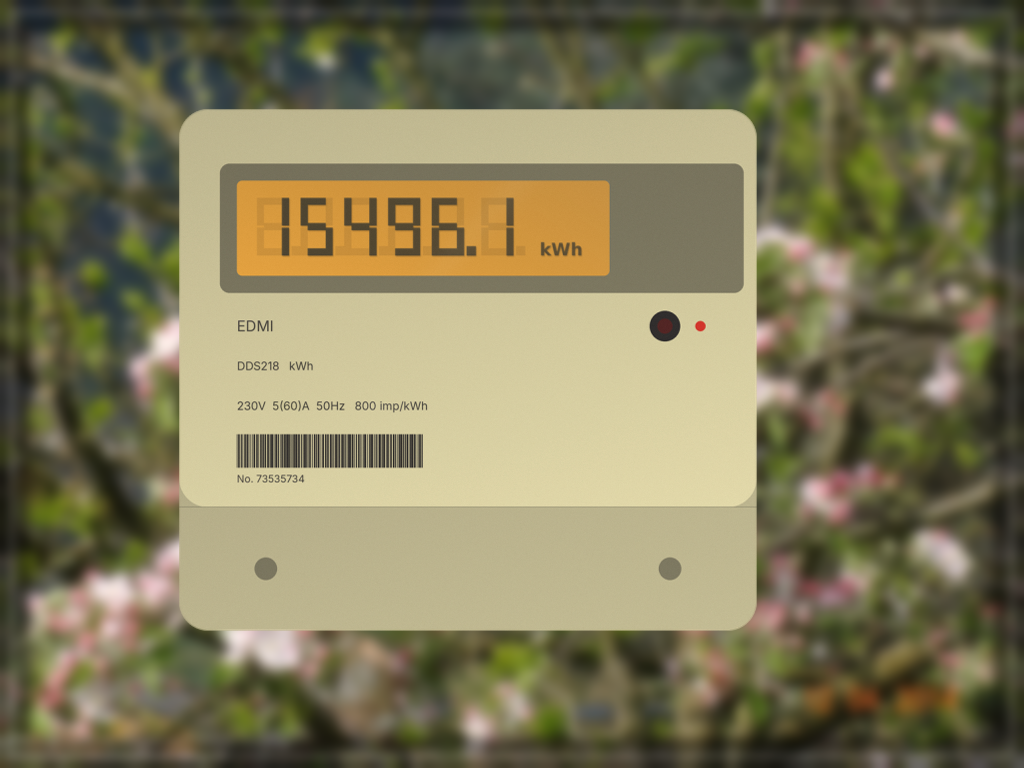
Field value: 15496.1 (kWh)
